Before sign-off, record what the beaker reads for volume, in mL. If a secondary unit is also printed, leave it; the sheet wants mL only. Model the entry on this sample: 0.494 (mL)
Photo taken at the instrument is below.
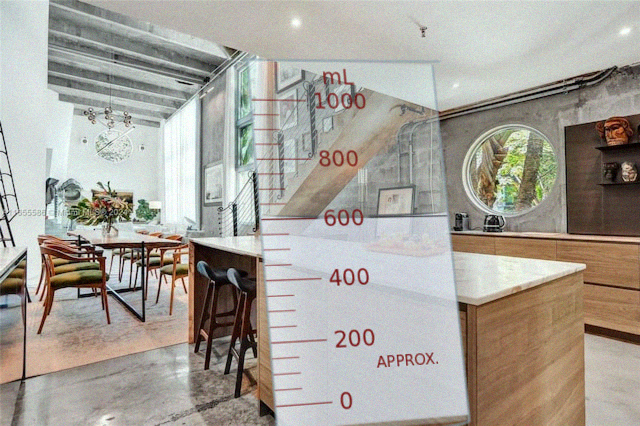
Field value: 600 (mL)
